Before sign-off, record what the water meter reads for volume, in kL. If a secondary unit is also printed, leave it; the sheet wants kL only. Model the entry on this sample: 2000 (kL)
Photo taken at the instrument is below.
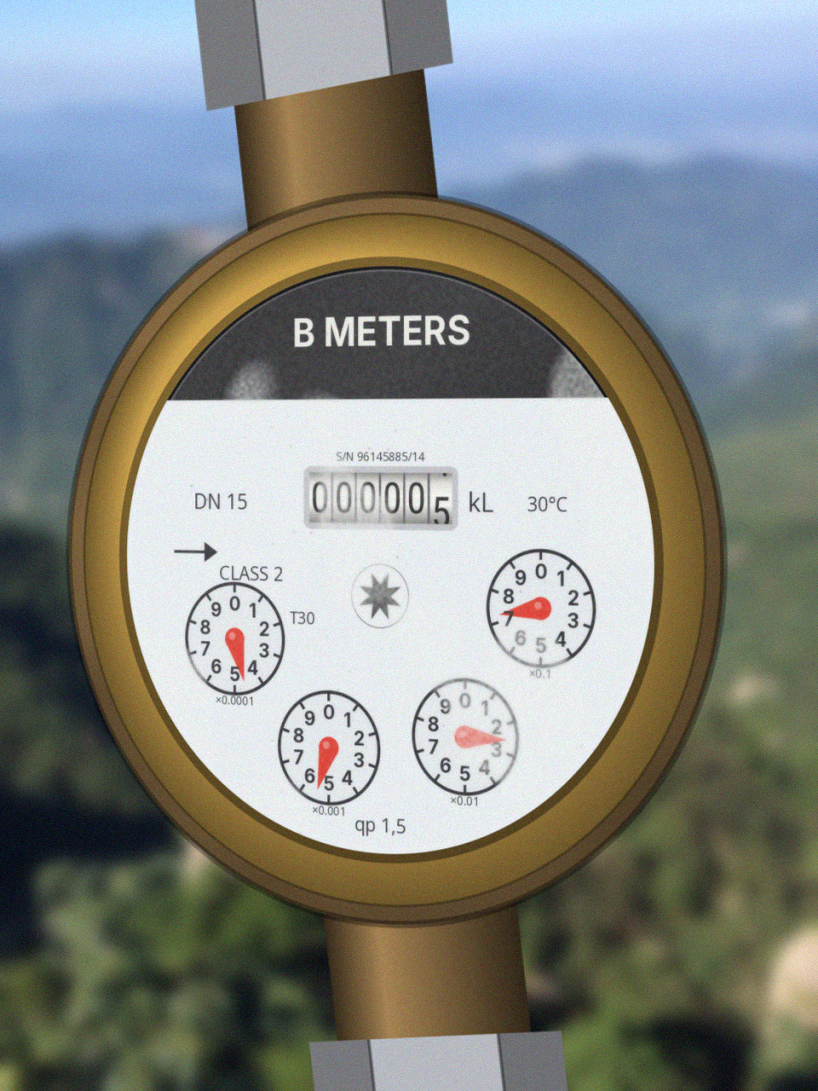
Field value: 4.7254 (kL)
